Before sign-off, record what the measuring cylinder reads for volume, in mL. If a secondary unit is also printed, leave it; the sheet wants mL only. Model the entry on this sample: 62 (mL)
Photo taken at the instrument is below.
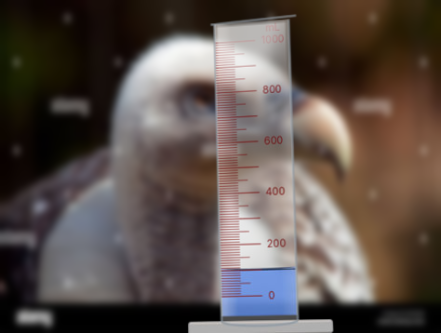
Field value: 100 (mL)
